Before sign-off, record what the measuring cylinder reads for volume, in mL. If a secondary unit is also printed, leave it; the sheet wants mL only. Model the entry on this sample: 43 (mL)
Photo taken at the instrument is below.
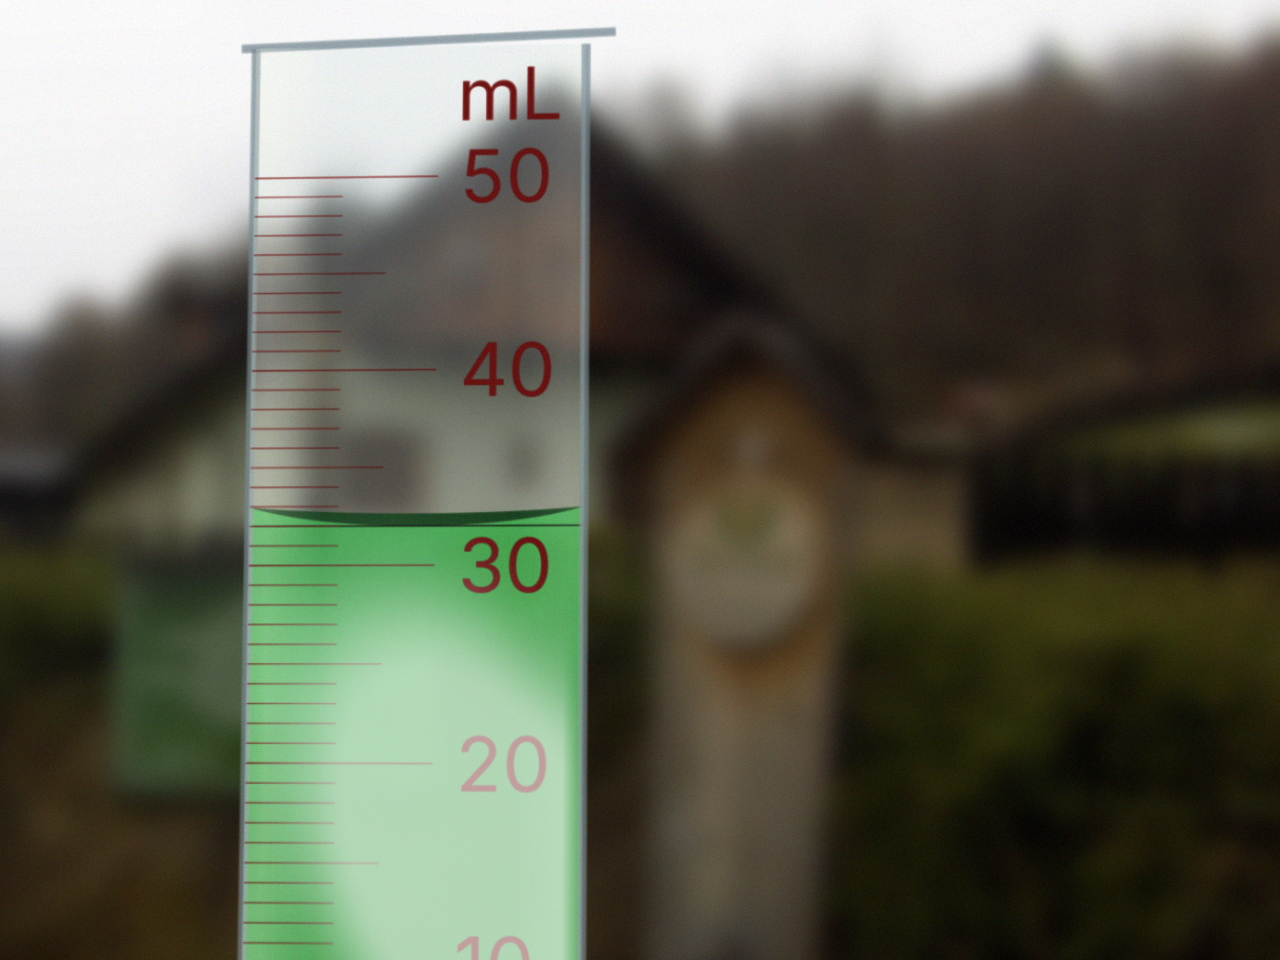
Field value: 32 (mL)
